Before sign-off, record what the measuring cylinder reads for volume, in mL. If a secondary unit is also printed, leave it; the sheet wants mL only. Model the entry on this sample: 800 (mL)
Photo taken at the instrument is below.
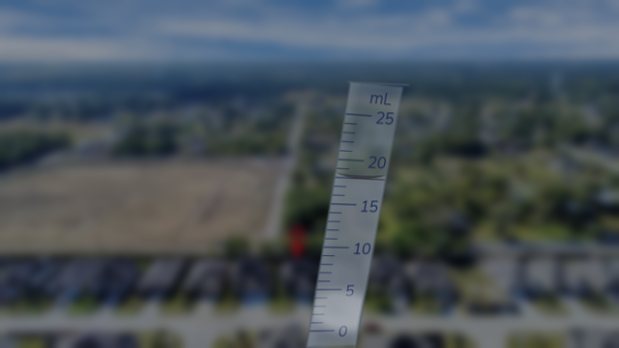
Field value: 18 (mL)
